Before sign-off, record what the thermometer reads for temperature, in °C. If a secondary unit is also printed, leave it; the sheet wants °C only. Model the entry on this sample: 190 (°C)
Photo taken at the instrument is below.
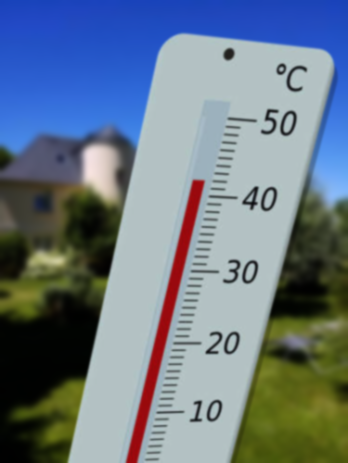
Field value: 42 (°C)
